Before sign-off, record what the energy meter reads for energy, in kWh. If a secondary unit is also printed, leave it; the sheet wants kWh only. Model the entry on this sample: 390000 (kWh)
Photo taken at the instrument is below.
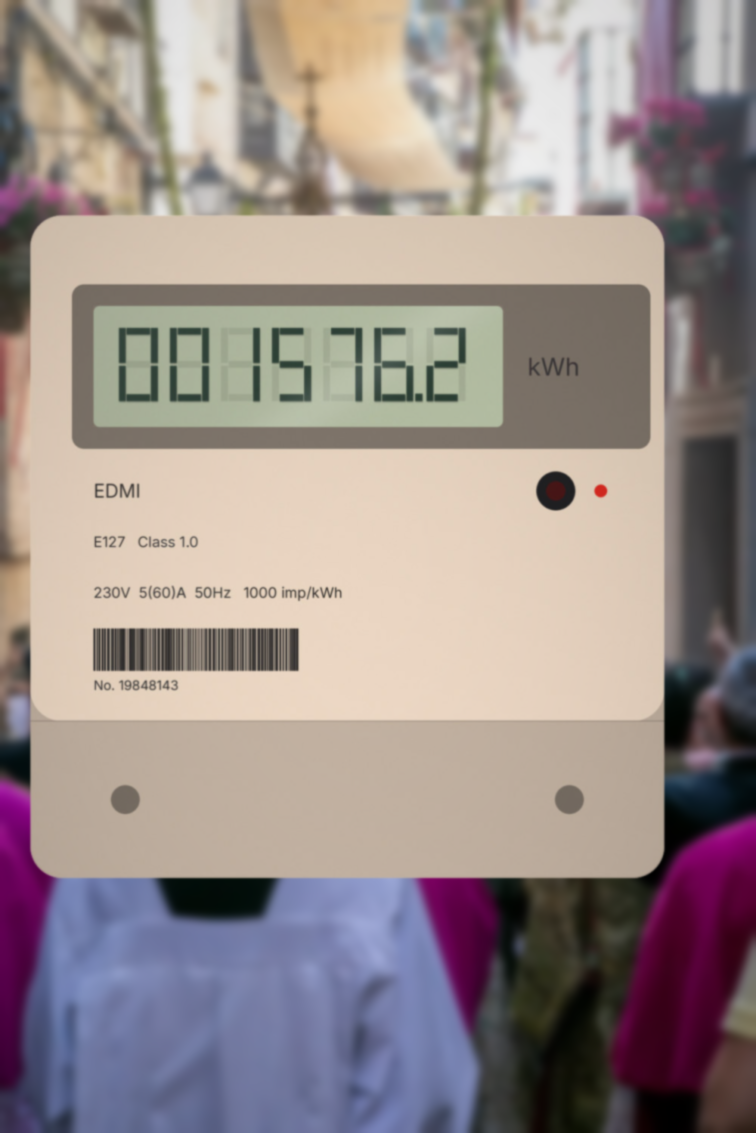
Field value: 1576.2 (kWh)
